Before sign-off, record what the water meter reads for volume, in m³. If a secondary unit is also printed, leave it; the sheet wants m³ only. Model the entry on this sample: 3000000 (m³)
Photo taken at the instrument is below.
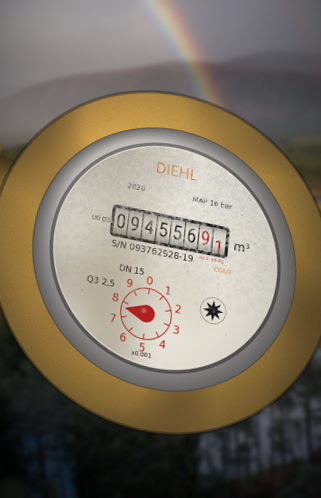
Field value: 94556.907 (m³)
